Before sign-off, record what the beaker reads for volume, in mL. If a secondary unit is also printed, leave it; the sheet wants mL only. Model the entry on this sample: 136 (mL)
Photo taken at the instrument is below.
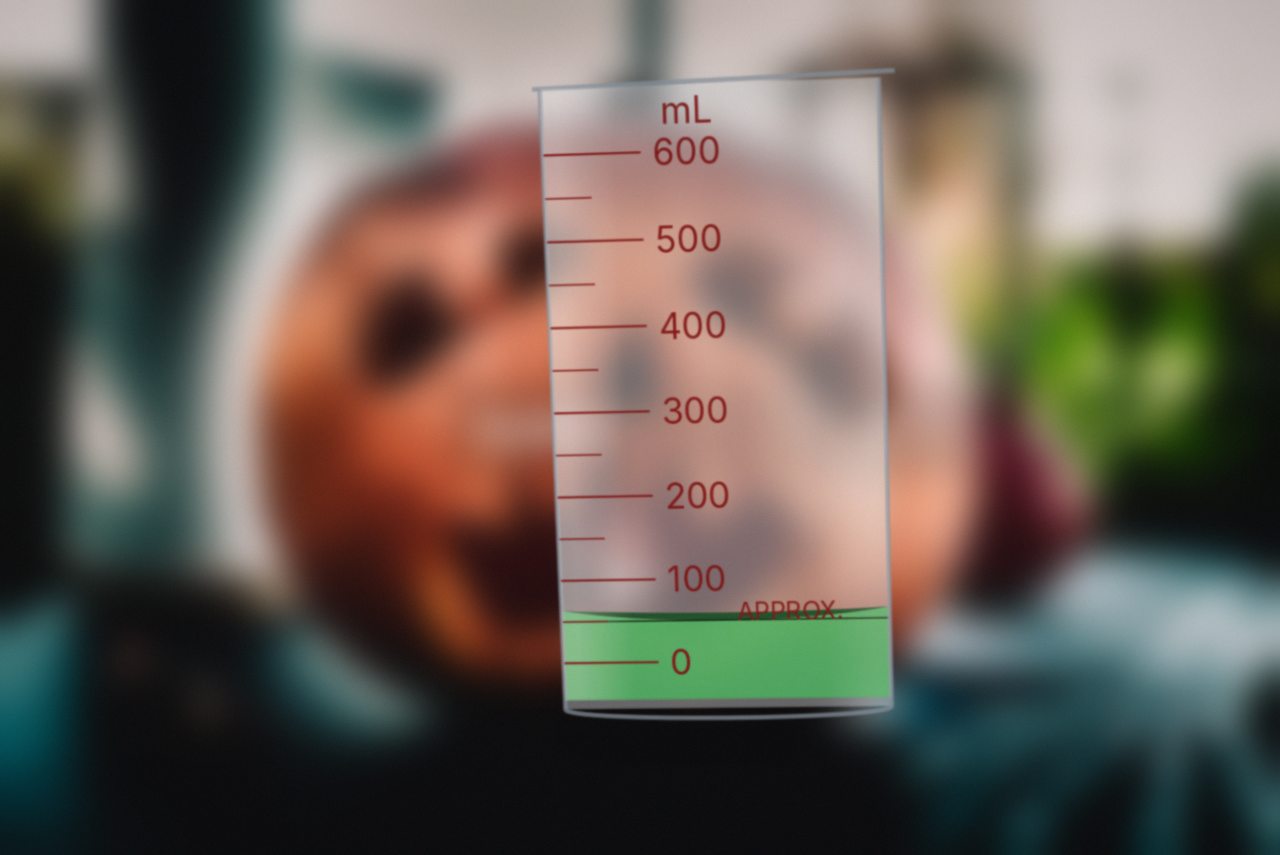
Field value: 50 (mL)
